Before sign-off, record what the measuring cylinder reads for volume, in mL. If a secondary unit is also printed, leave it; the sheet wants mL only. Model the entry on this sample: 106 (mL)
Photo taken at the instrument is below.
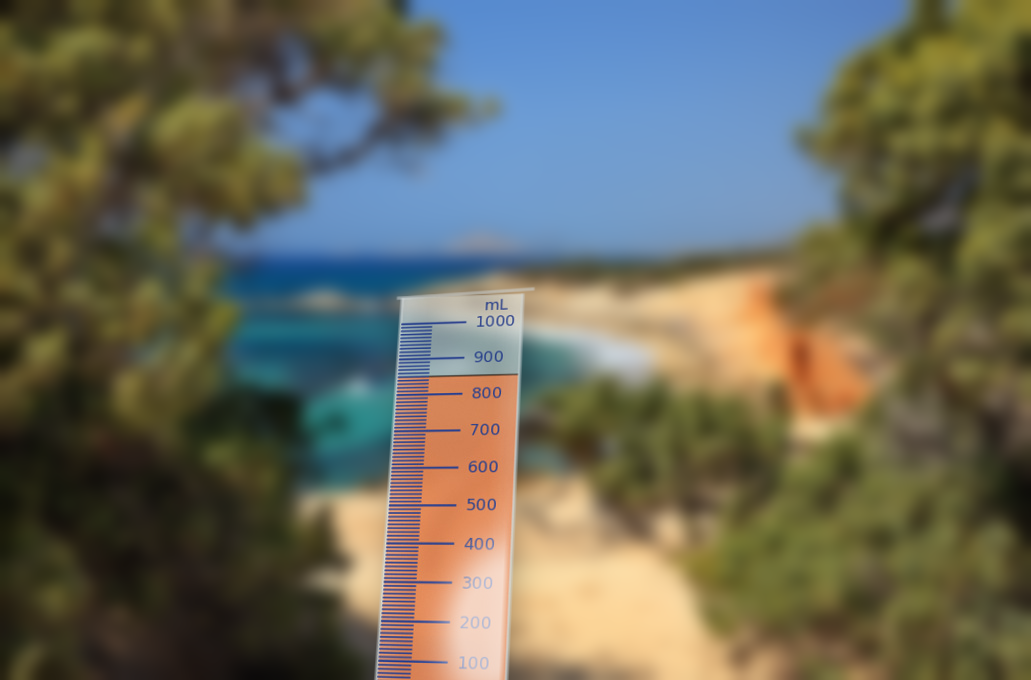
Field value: 850 (mL)
